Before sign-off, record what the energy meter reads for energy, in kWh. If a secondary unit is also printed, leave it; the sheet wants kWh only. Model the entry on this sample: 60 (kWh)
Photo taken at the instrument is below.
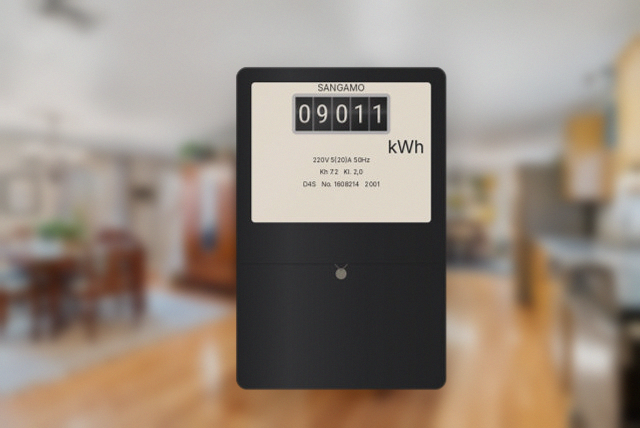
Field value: 9011 (kWh)
